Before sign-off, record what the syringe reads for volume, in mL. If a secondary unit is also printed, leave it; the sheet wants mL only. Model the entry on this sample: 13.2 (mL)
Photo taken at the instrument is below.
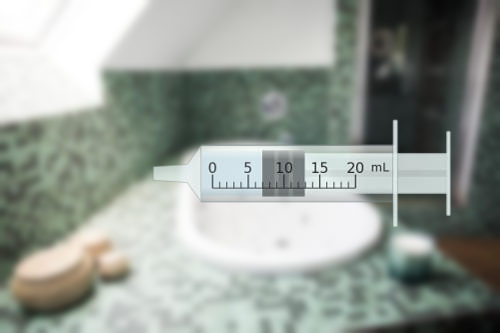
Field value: 7 (mL)
